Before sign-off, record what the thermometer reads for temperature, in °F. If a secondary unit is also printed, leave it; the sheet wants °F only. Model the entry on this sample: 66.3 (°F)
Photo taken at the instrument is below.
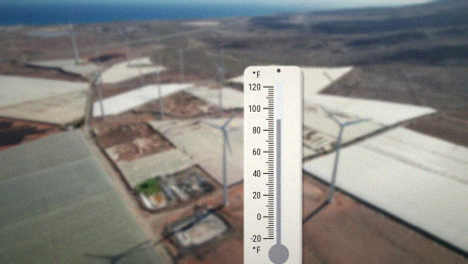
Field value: 90 (°F)
